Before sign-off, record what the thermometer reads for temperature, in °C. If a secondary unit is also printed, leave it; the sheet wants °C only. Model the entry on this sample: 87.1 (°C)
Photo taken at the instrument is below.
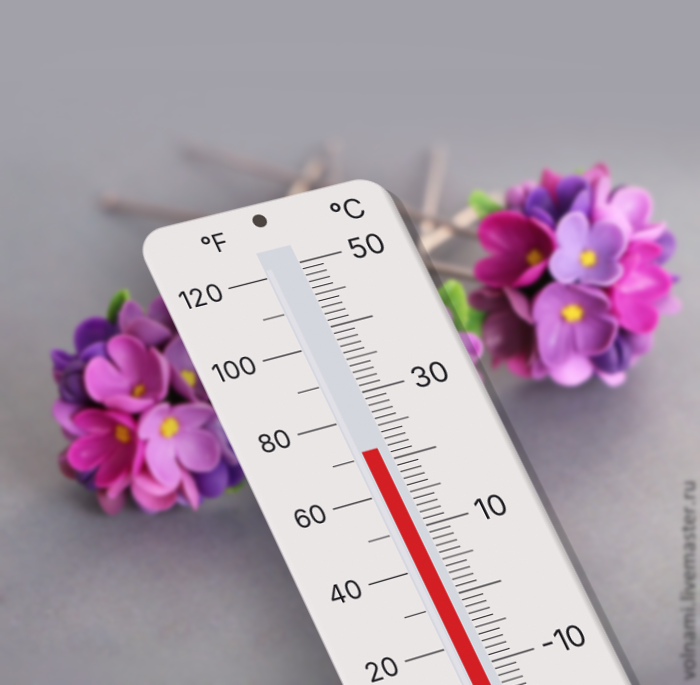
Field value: 22 (°C)
